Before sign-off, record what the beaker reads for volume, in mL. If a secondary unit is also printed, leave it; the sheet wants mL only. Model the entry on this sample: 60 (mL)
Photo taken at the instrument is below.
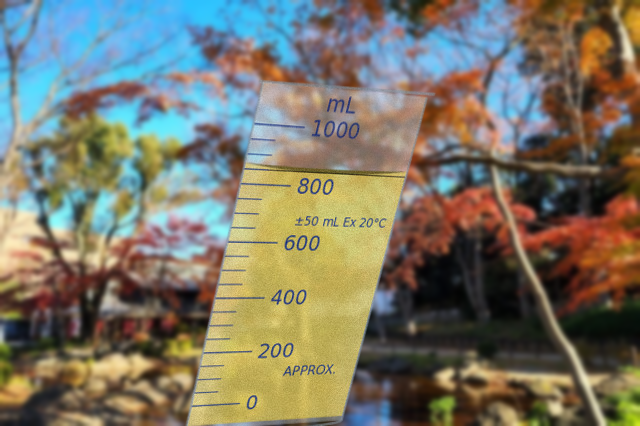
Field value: 850 (mL)
